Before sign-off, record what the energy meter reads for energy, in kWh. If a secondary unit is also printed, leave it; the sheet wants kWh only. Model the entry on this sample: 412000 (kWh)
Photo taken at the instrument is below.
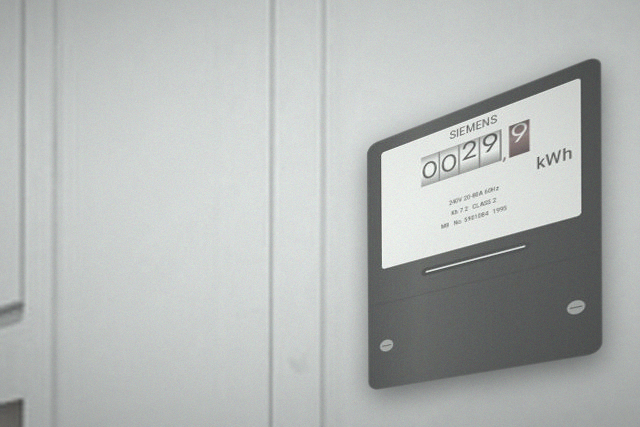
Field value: 29.9 (kWh)
